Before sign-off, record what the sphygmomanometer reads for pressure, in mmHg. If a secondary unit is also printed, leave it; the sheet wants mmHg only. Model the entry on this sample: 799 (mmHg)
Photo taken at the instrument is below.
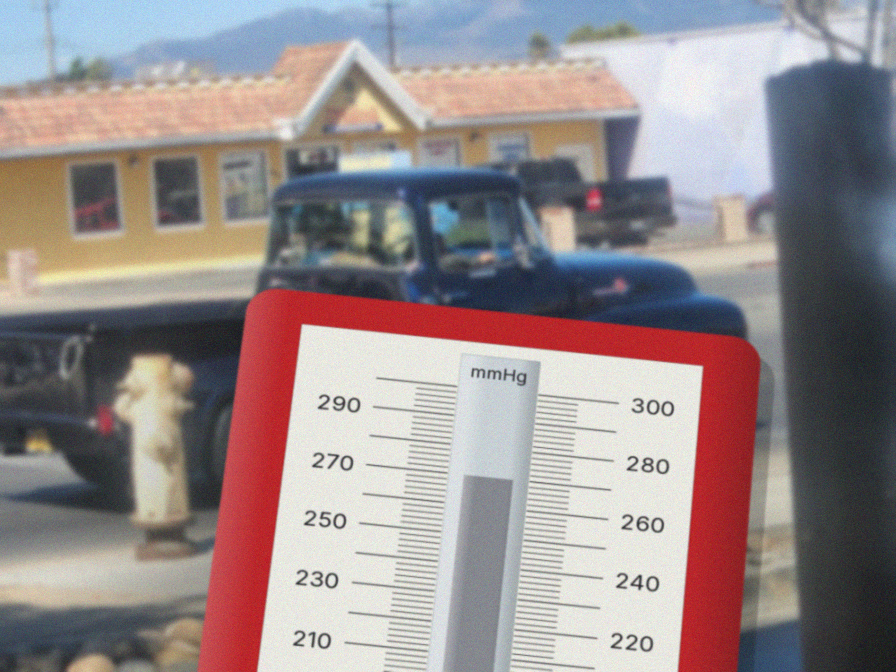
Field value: 270 (mmHg)
